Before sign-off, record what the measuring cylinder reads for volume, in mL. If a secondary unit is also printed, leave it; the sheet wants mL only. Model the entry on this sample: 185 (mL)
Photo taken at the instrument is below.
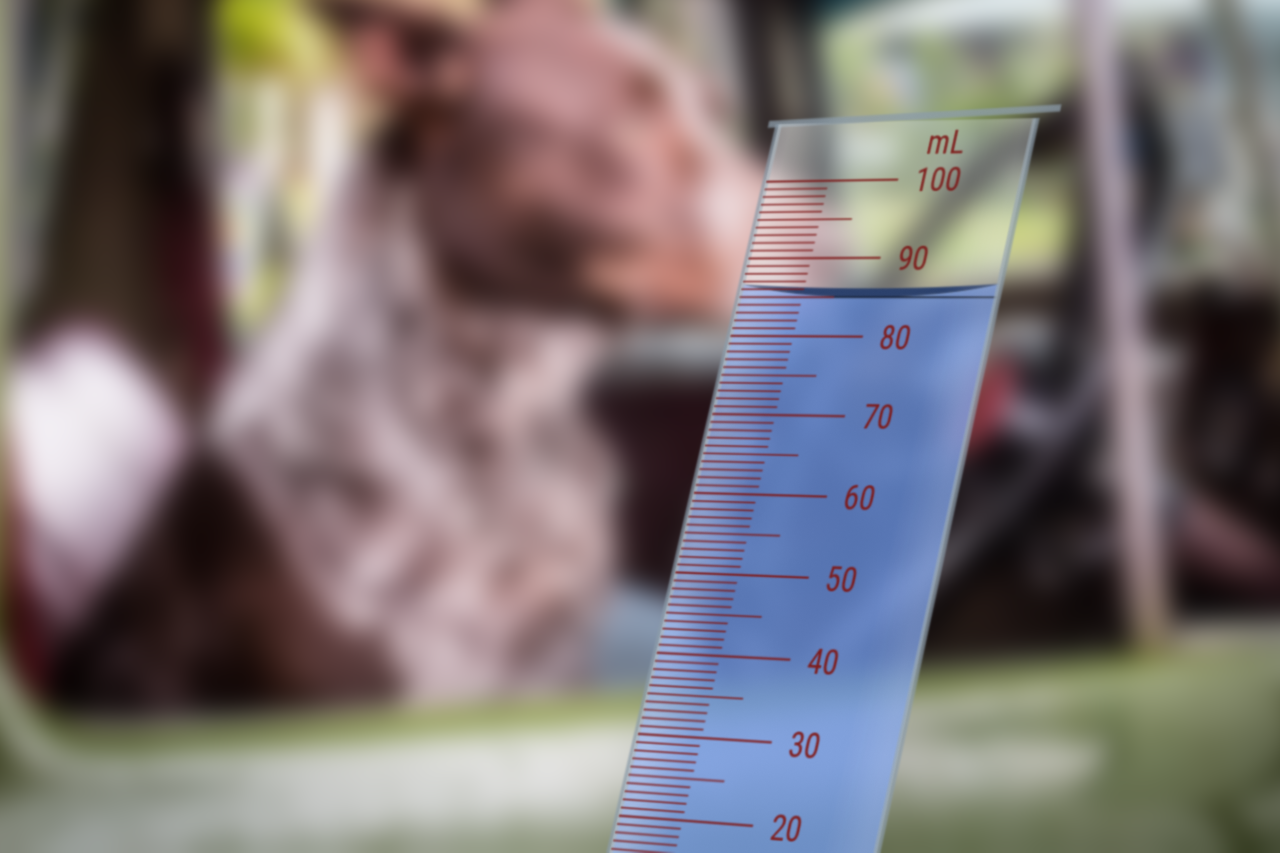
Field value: 85 (mL)
